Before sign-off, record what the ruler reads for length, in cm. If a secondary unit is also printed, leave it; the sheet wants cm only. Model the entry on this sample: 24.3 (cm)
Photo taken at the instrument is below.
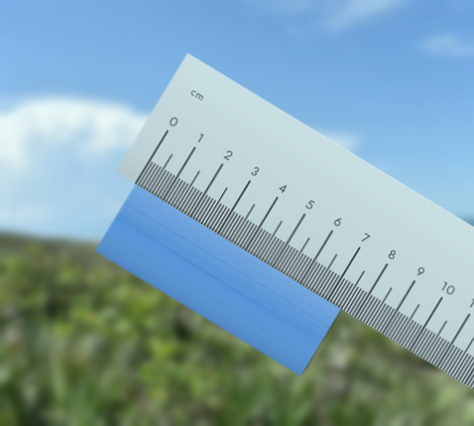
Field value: 7.5 (cm)
